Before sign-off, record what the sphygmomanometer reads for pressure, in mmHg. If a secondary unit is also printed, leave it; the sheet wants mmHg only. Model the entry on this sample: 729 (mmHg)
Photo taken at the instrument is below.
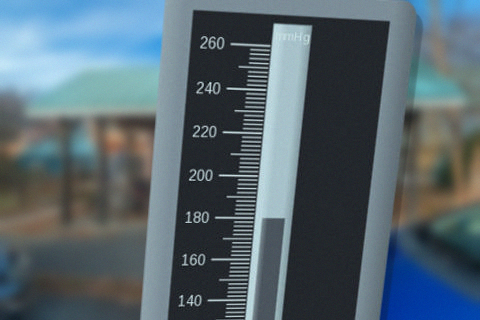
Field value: 180 (mmHg)
